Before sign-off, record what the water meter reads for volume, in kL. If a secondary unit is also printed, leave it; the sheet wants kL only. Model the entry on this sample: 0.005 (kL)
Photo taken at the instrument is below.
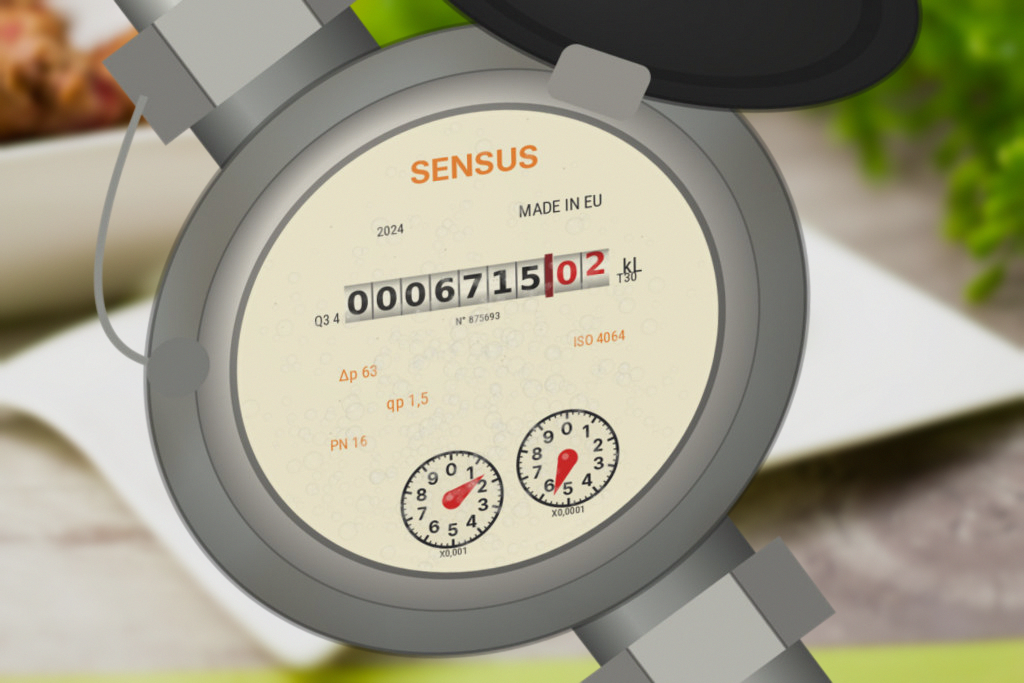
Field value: 6715.0215 (kL)
